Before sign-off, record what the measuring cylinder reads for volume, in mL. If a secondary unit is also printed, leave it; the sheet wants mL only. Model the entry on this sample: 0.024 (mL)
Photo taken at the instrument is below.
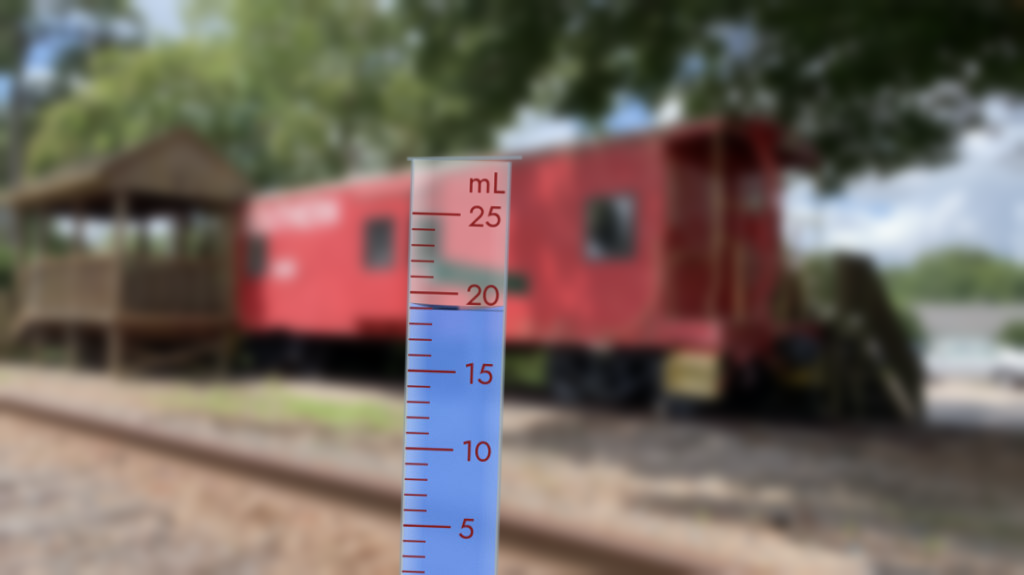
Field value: 19 (mL)
